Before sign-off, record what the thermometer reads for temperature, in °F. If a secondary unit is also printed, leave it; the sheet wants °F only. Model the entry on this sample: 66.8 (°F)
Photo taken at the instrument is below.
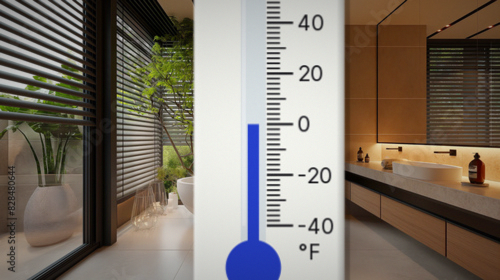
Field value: 0 (°F)
